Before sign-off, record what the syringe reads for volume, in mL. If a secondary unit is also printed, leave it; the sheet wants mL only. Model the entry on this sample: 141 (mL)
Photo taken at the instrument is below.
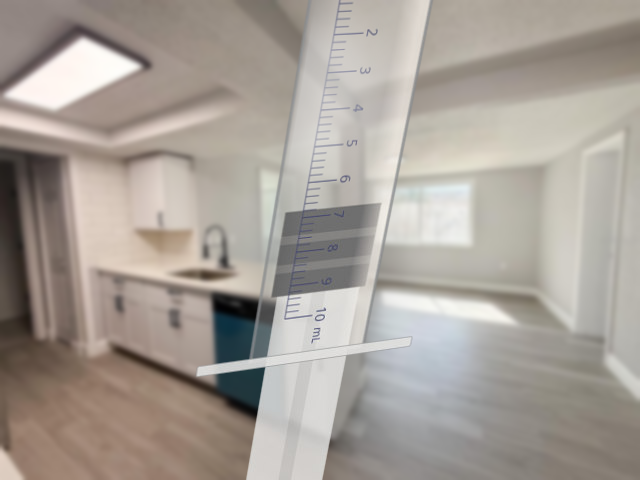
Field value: 6.8 (mL)
